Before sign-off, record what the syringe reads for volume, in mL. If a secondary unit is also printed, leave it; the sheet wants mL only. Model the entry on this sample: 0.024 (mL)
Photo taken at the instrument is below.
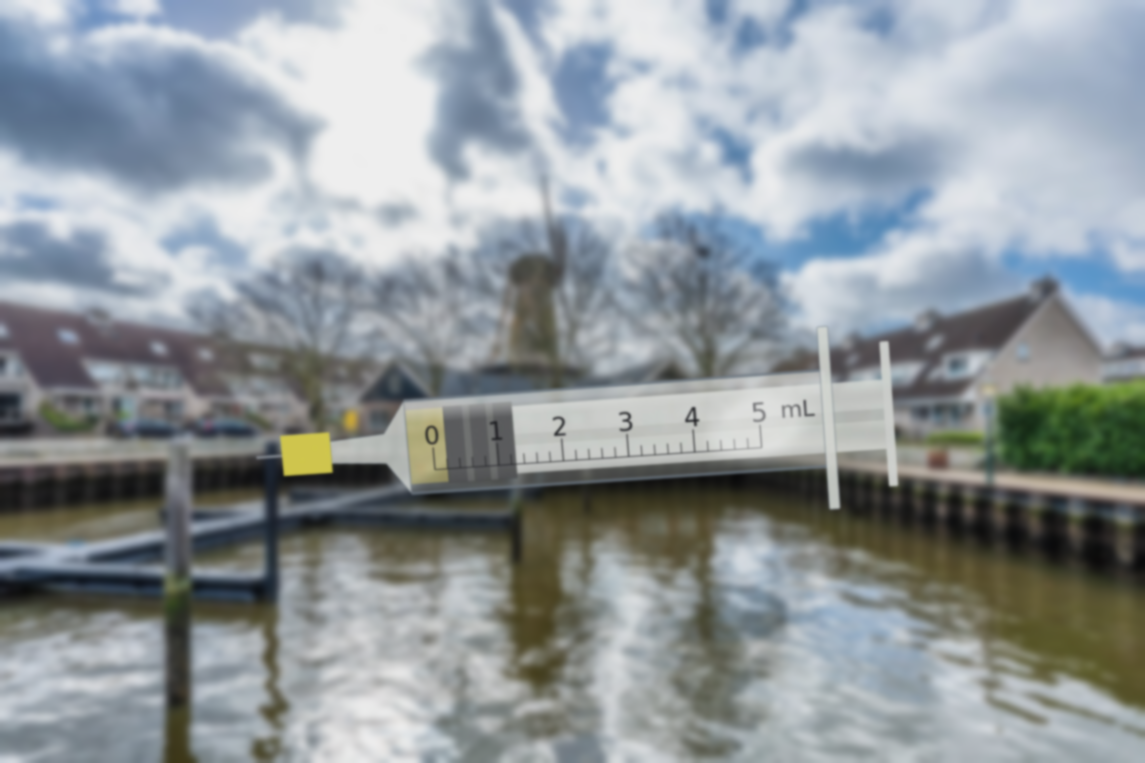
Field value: 0.2 (mL)
